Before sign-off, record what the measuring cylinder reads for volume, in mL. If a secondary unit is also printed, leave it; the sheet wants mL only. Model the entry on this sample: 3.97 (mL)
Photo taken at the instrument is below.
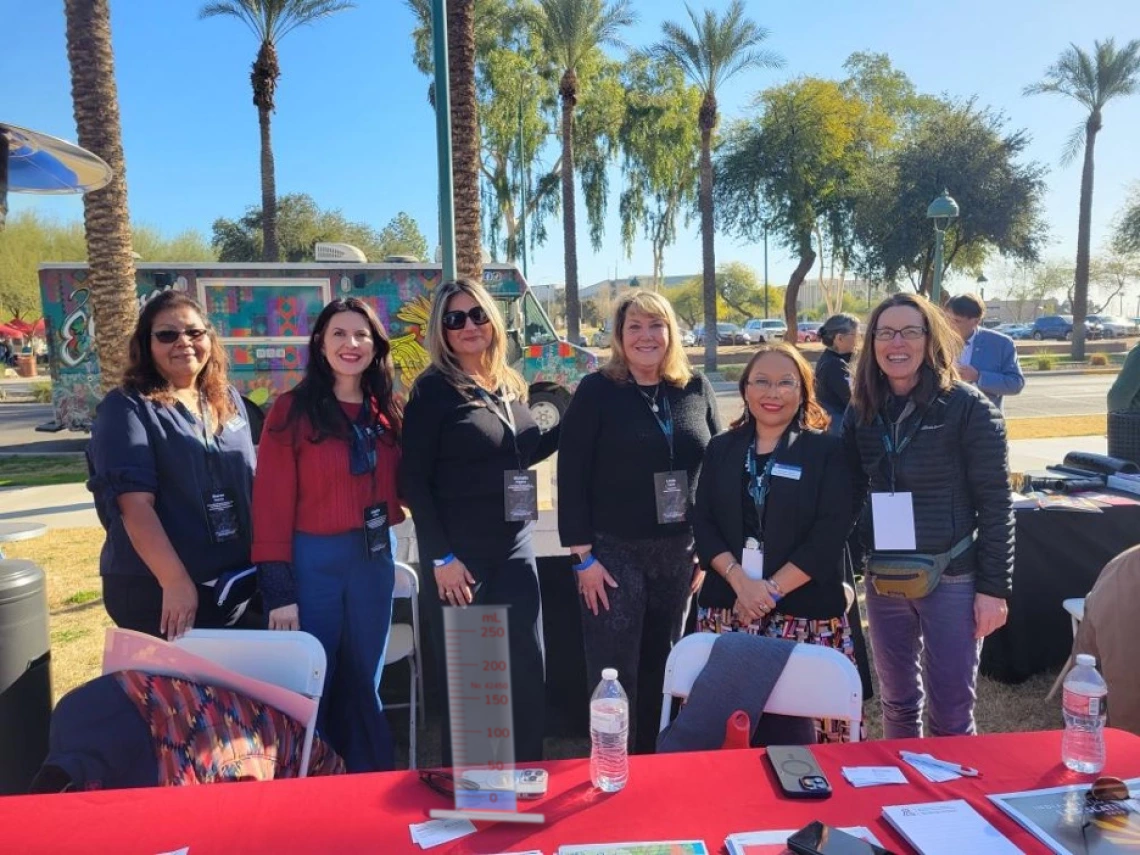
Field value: 10 (mL)
